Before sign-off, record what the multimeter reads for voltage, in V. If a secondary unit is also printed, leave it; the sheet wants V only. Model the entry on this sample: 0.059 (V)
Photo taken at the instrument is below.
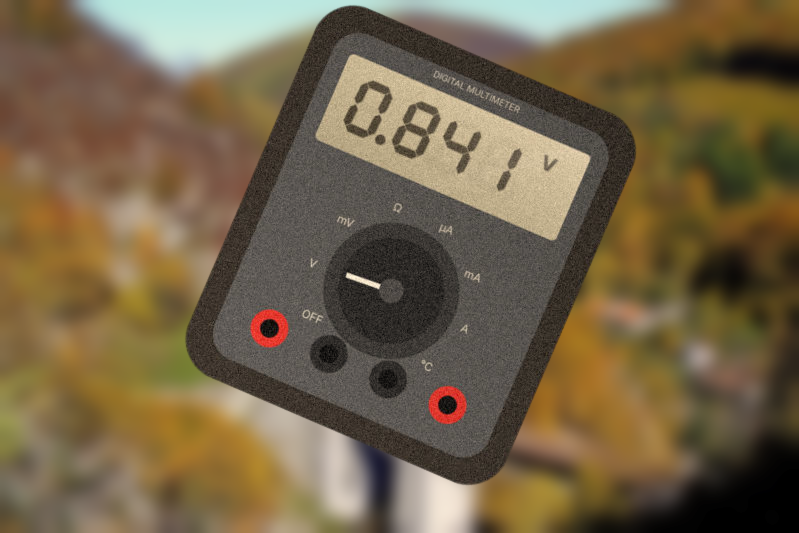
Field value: 0.841 (V)
